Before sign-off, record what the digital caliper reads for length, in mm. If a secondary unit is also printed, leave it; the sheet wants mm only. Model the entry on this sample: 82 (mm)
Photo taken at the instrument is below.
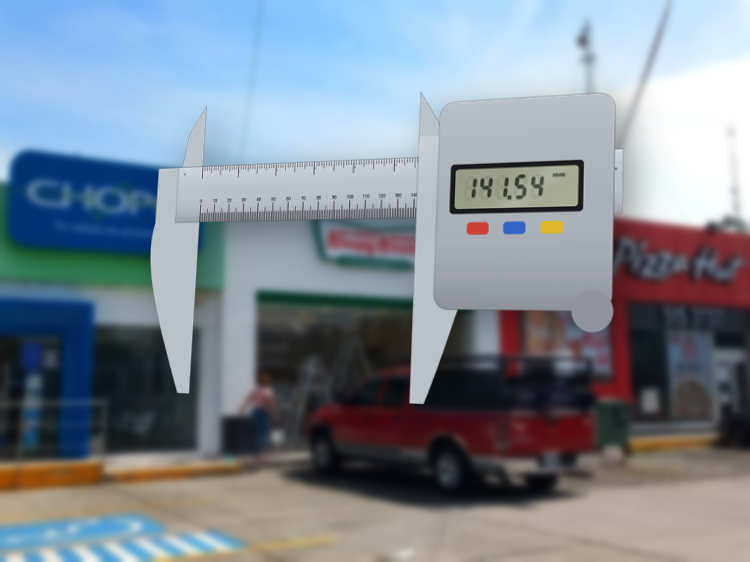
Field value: 141.54 (mm)
